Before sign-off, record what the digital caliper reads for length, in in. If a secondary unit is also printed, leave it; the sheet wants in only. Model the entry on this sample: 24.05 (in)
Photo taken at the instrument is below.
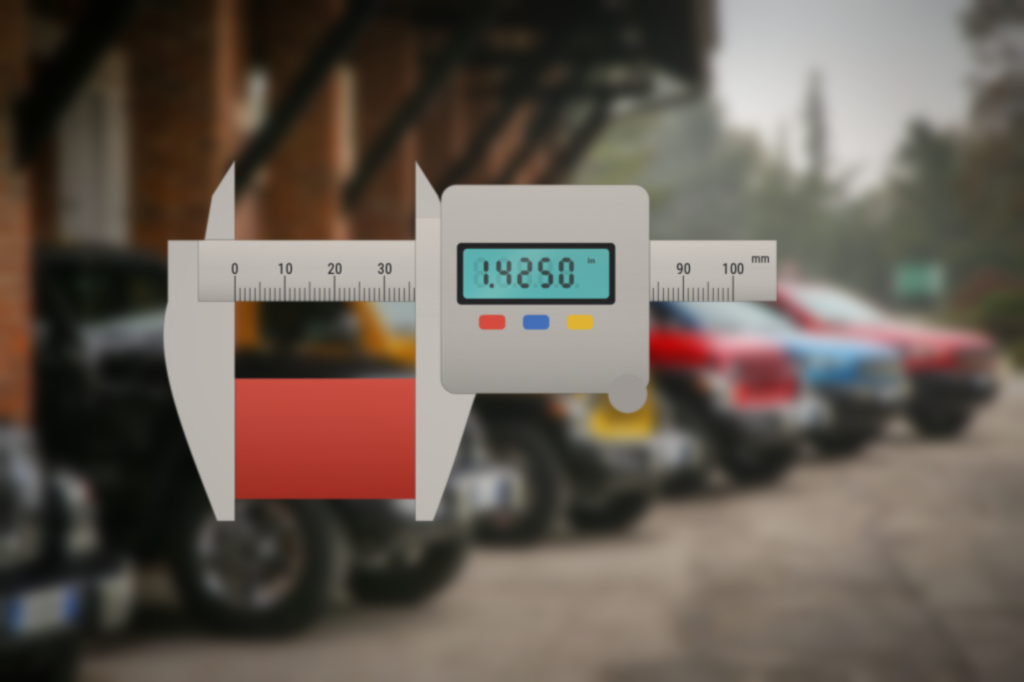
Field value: 1.4250 (in)
